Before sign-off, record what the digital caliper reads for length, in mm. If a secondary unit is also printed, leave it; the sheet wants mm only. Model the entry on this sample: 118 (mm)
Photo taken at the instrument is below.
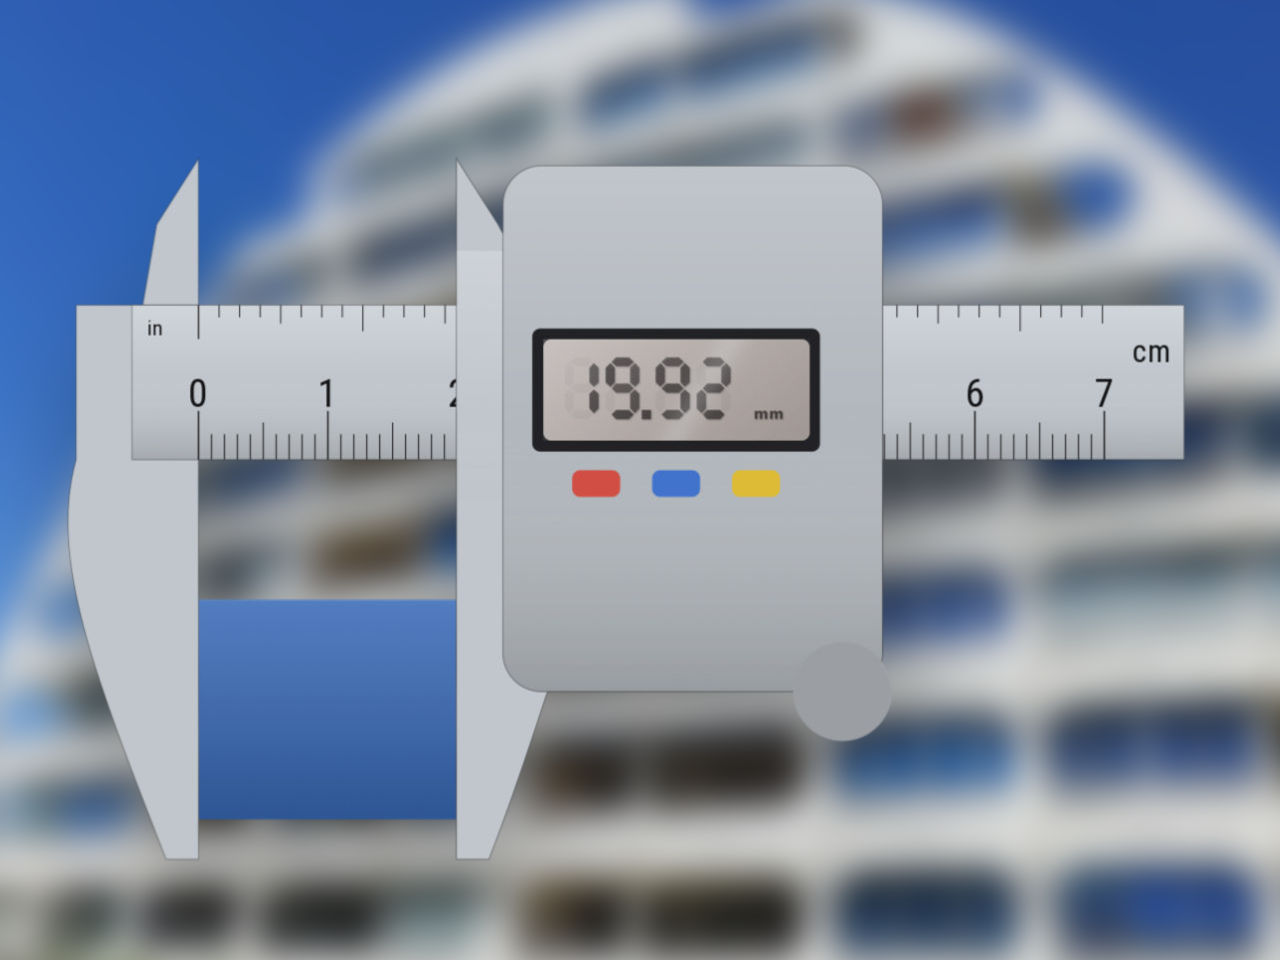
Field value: 19.92 (mm)
